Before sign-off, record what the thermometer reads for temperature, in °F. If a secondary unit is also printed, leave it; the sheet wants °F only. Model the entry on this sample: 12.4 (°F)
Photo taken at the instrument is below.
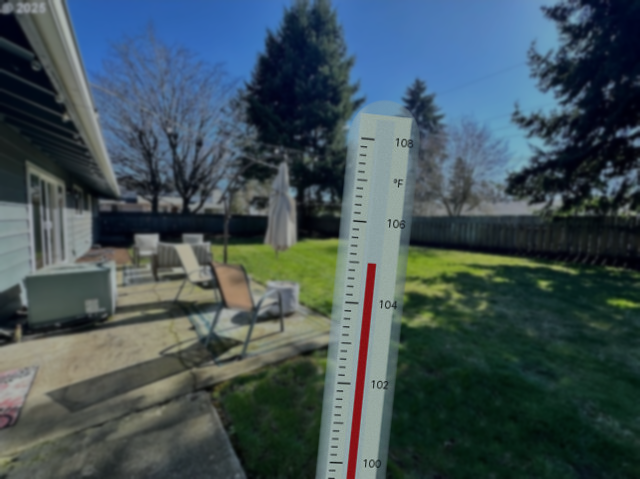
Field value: 105 (°F)
